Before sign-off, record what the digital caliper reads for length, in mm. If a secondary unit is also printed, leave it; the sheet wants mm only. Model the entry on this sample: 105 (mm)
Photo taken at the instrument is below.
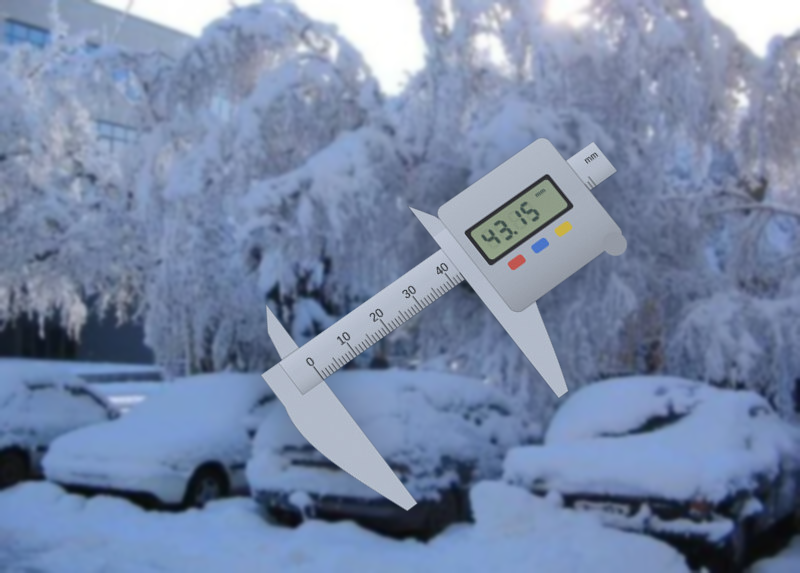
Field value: 43.15 (mm)
